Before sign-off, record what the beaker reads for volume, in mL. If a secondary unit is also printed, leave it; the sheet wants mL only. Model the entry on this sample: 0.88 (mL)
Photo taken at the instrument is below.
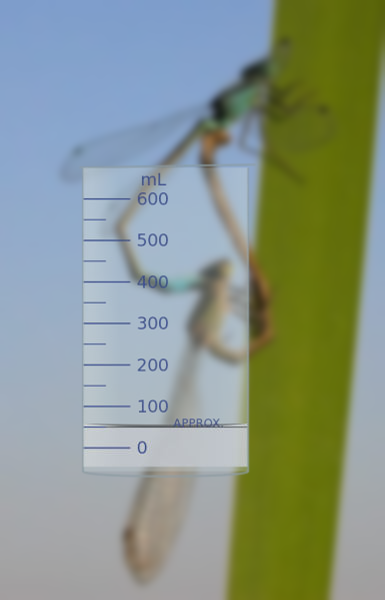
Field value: 50 (mL)
